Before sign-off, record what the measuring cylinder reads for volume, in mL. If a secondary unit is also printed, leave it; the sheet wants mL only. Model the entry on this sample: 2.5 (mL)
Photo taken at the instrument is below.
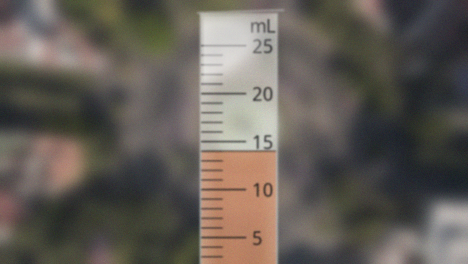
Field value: 14 (mL)
